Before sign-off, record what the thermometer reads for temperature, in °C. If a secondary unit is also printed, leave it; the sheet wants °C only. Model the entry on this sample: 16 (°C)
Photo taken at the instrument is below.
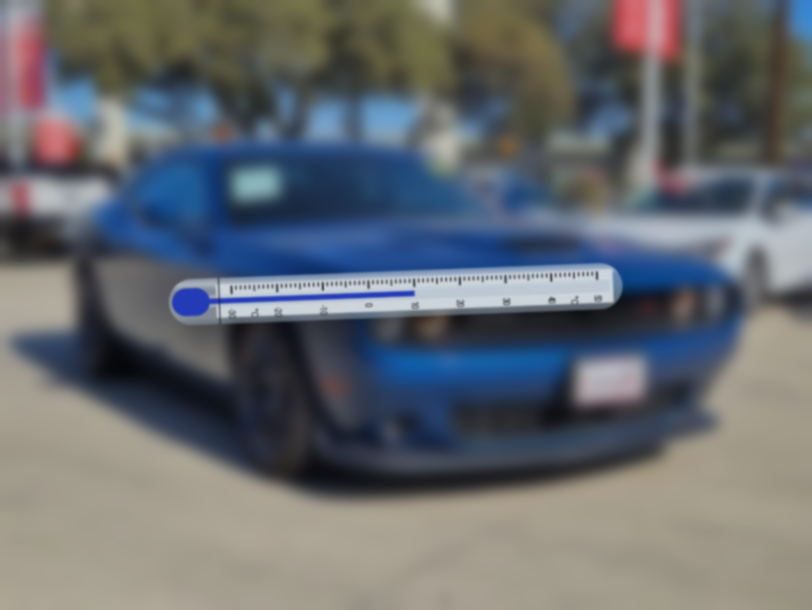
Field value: 10 (°C)
